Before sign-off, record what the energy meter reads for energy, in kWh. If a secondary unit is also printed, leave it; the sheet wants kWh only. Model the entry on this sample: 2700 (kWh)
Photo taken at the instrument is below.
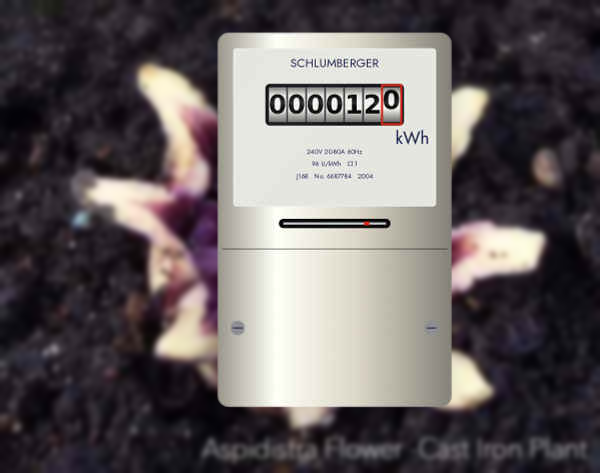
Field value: 12.0 (kWh)
